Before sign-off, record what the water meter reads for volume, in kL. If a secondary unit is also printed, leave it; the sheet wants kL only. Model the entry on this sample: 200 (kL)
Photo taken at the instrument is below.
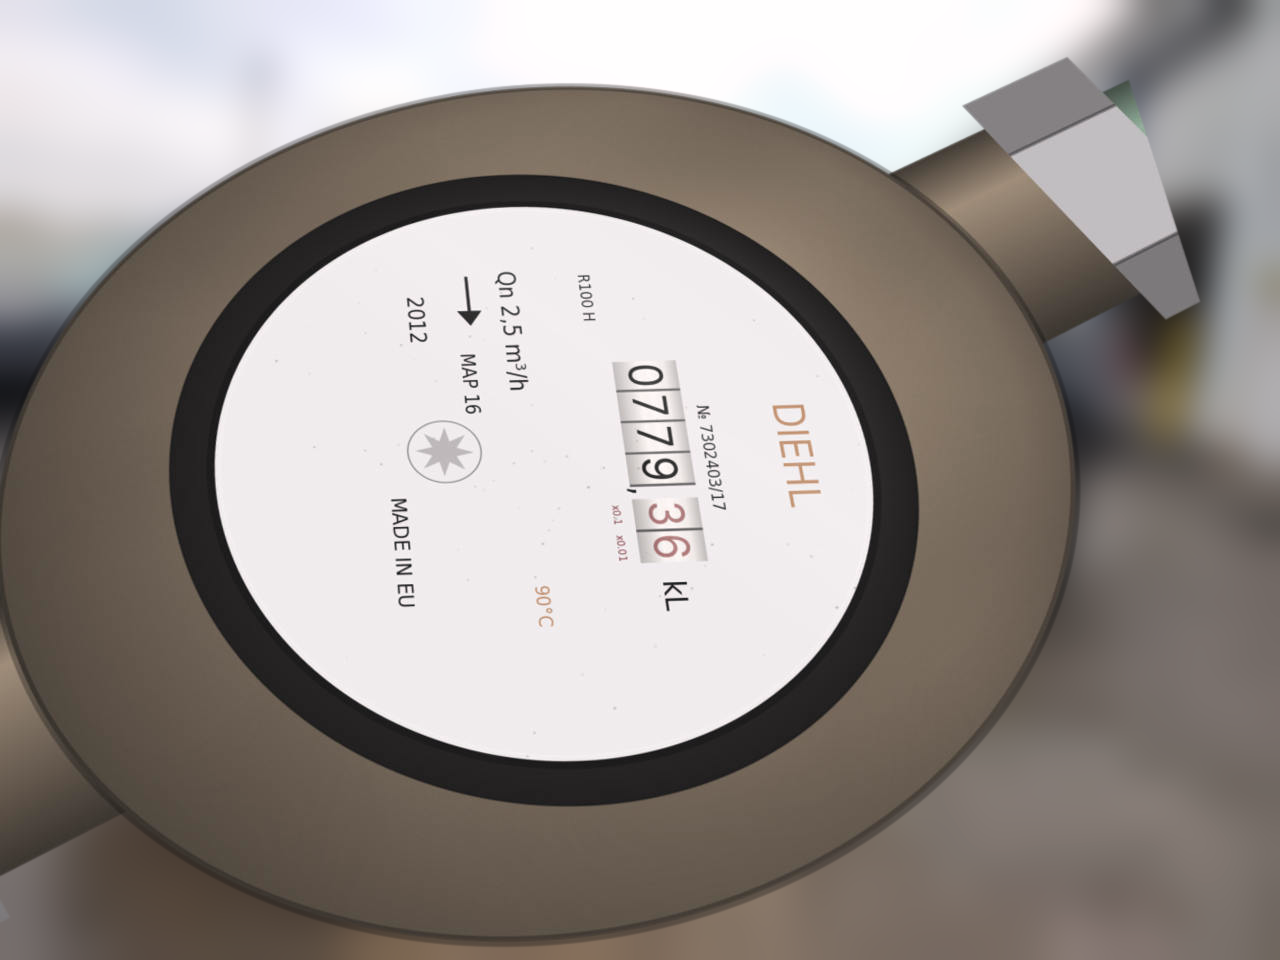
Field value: 779.36 (kL)
